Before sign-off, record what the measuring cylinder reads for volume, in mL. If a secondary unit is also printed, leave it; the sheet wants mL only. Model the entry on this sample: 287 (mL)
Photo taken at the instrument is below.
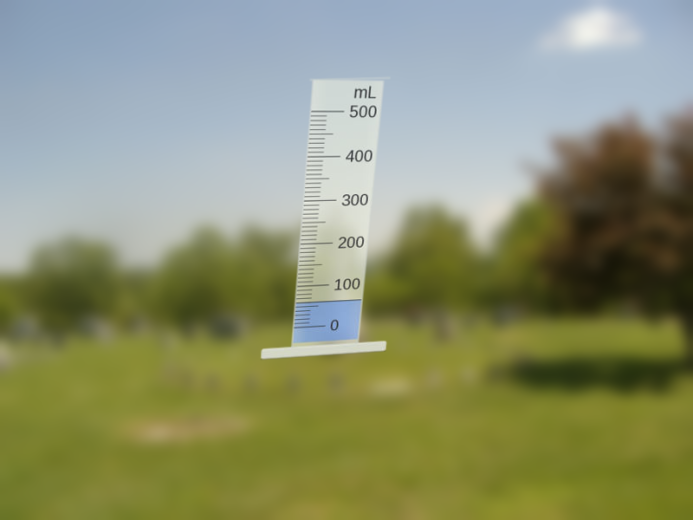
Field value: 60 (mL)
